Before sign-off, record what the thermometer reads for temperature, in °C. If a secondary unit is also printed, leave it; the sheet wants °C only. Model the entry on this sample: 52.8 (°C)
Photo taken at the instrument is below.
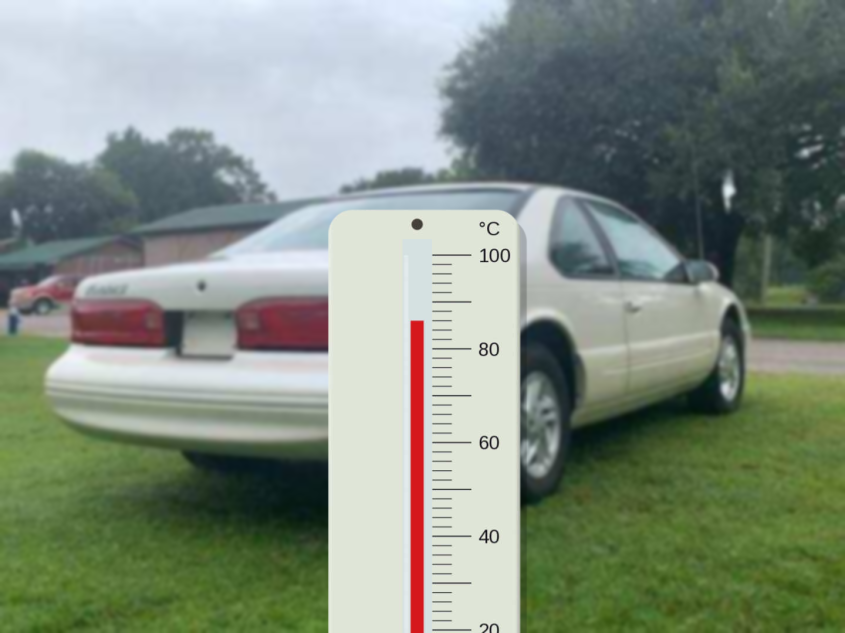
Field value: 86 (°C)
